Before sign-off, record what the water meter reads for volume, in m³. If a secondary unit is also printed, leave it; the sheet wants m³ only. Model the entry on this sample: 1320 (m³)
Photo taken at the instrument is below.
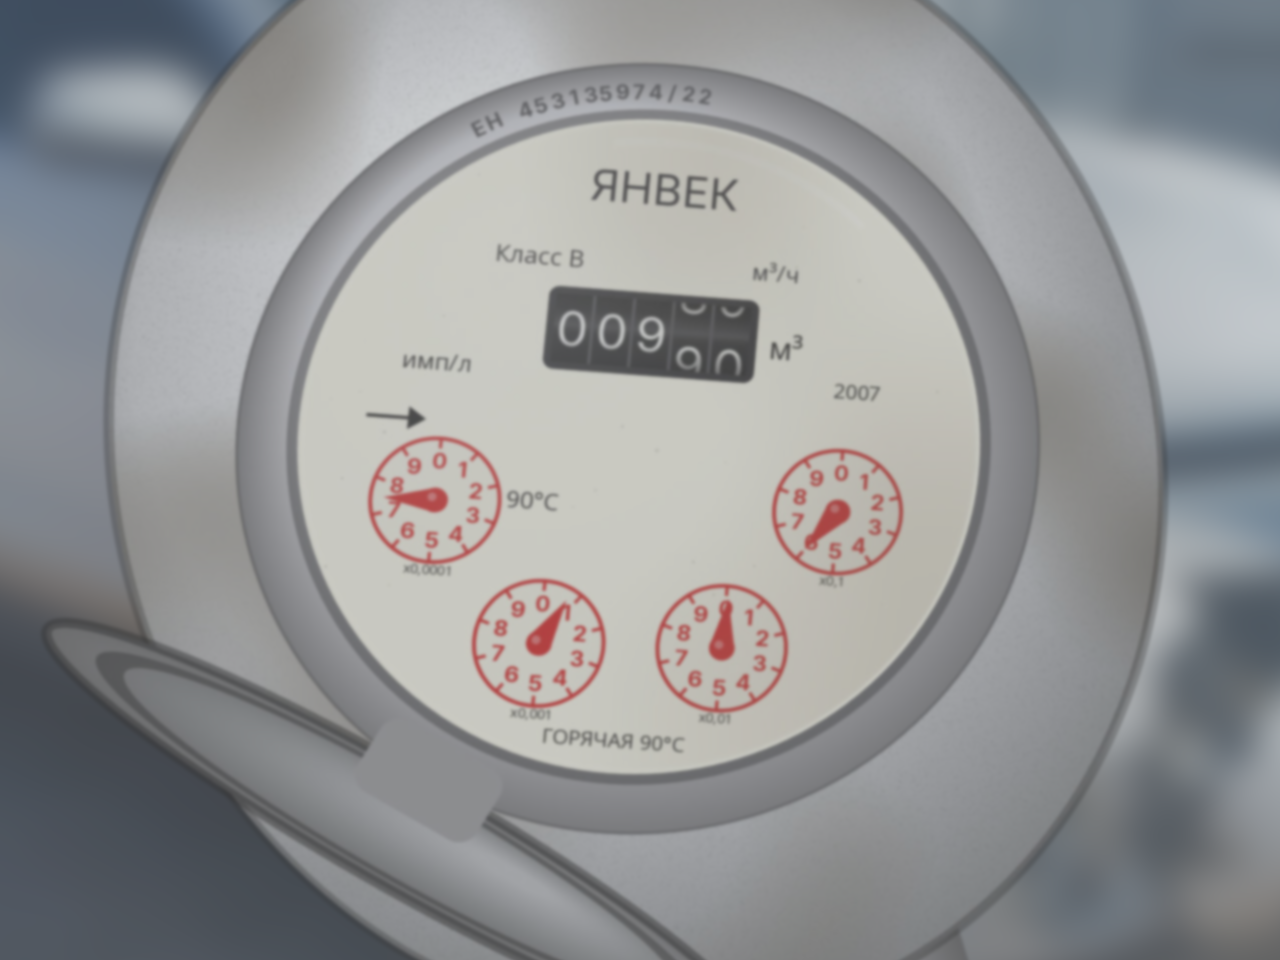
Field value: 989.6007 (m³)
